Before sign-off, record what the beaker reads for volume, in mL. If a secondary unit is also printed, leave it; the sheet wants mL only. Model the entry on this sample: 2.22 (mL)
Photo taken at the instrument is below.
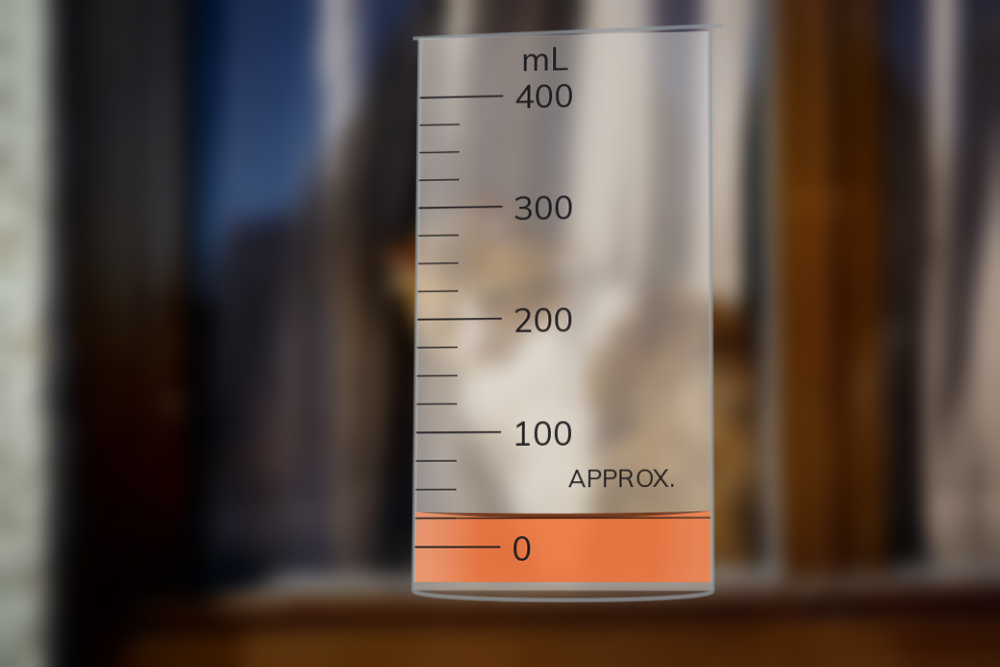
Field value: 25 (mL)
